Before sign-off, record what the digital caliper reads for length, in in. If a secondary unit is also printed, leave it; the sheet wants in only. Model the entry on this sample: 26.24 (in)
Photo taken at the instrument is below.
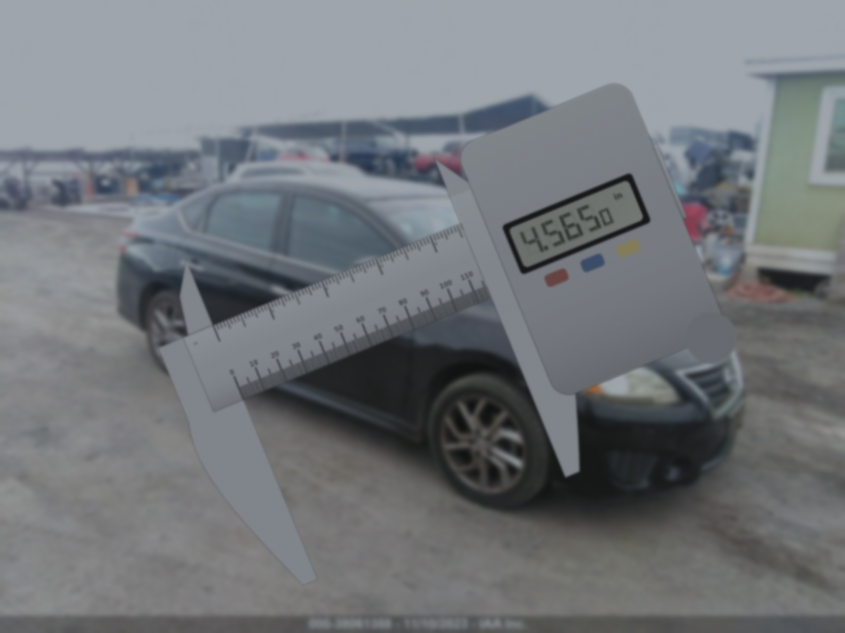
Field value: 4.5650 (in)
